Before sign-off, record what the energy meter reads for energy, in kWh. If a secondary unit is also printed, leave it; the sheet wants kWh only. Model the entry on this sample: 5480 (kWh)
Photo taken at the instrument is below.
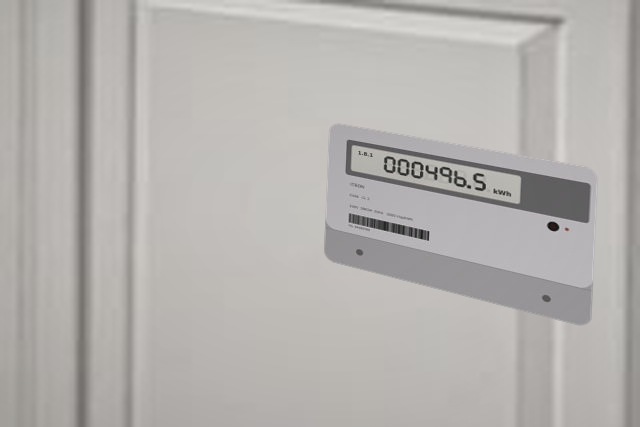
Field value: 496.5 (kWh)
